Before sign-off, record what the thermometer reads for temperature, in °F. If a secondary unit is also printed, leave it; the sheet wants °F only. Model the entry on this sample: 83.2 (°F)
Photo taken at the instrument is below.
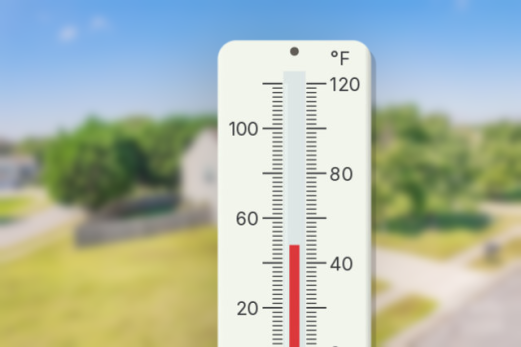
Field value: 48 (°F)
